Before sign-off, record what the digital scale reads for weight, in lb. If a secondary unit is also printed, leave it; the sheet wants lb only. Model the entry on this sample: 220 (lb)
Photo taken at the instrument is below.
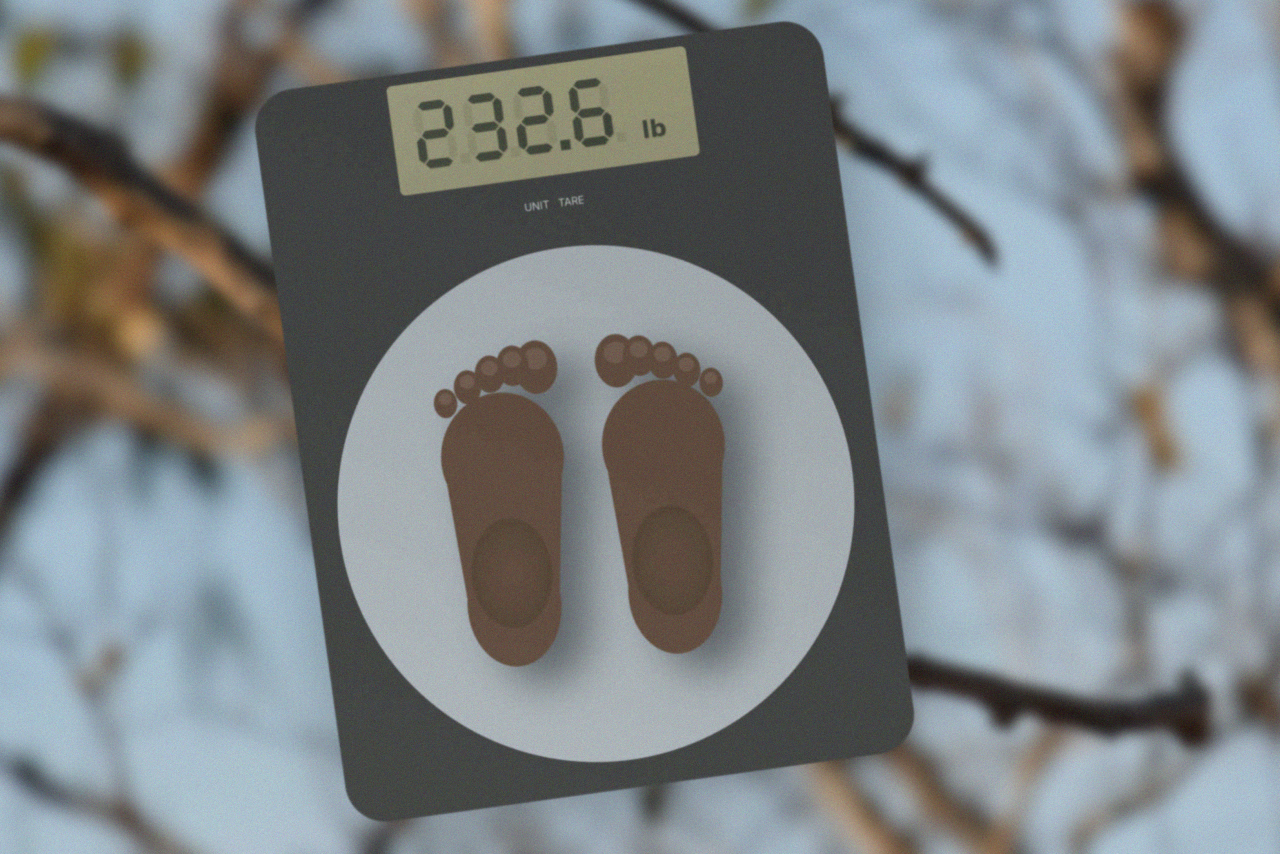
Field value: 232.6 (lb)
